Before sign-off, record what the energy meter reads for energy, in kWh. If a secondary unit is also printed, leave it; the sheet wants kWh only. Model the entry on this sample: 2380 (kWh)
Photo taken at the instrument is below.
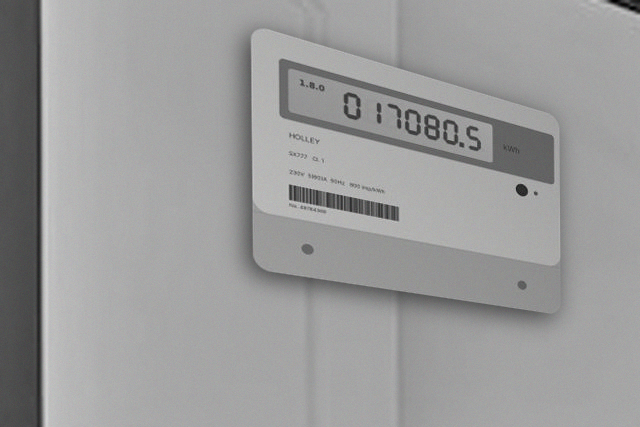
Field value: 17080.5 (kWh)
